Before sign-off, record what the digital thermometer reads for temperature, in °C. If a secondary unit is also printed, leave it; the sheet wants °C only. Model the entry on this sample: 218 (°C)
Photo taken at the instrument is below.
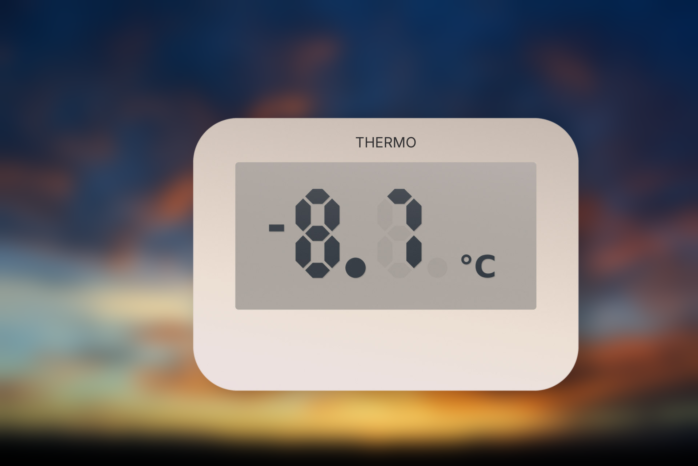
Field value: -8.7 (°C)
